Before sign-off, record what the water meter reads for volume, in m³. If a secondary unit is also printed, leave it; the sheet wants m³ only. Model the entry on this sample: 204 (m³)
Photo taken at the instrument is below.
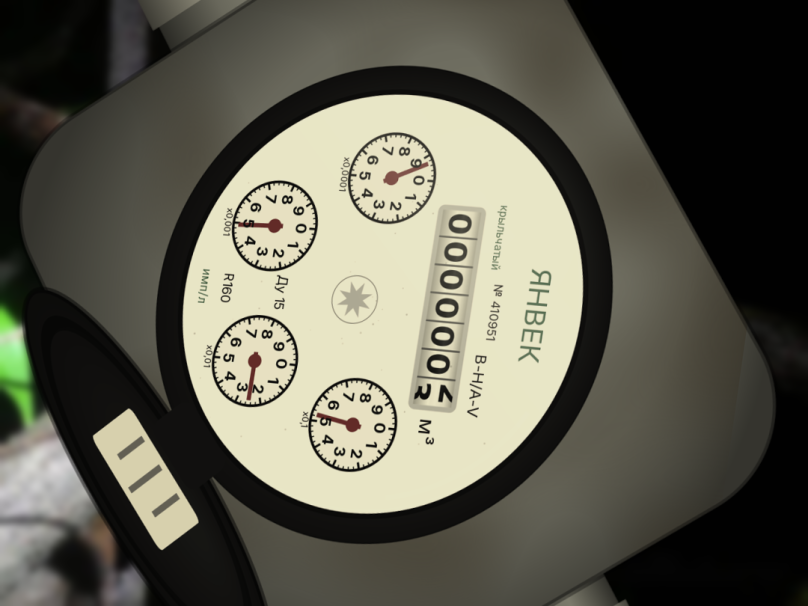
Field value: 2.5249 (m³)
